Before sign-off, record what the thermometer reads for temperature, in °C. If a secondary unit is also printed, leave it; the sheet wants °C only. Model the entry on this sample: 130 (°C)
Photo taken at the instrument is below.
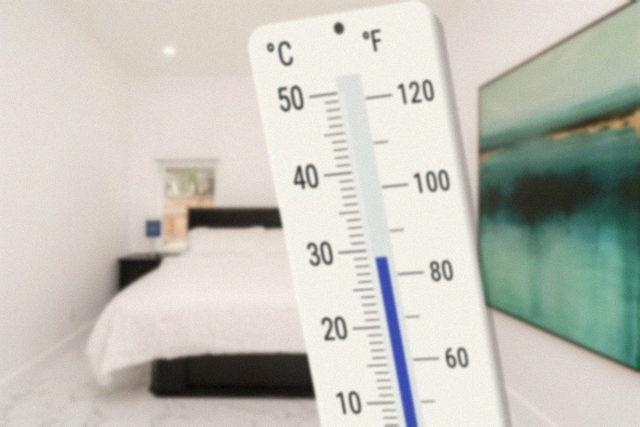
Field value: 29 (°C)
